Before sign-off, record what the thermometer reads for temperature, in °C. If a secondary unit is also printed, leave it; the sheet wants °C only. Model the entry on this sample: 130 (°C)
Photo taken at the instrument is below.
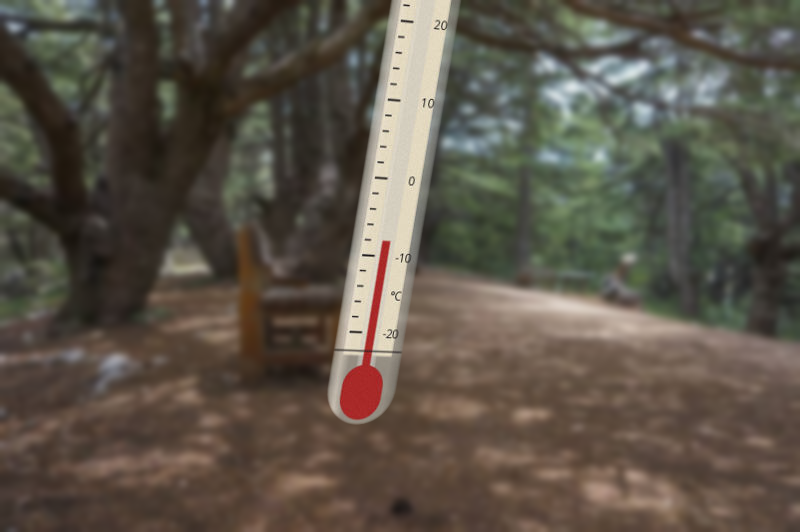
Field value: -8 (°C)
